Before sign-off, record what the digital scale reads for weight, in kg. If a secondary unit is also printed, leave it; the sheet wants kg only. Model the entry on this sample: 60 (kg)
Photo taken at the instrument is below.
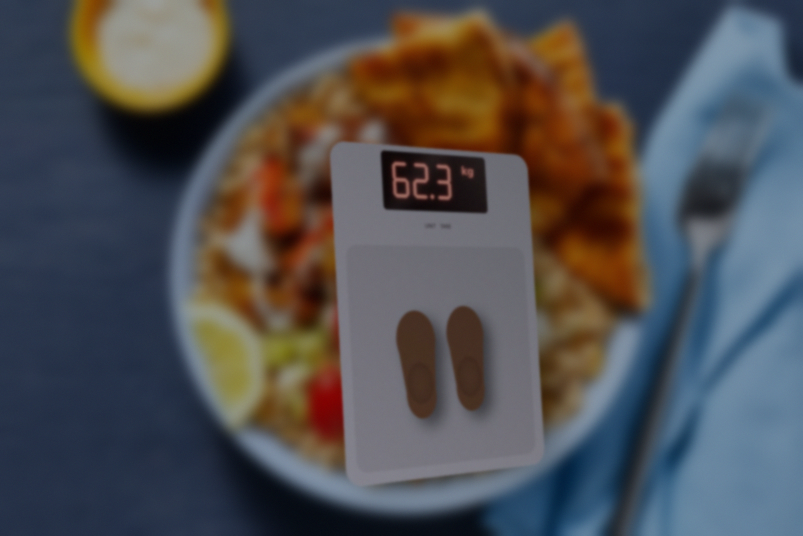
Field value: 62.3 (kg)
